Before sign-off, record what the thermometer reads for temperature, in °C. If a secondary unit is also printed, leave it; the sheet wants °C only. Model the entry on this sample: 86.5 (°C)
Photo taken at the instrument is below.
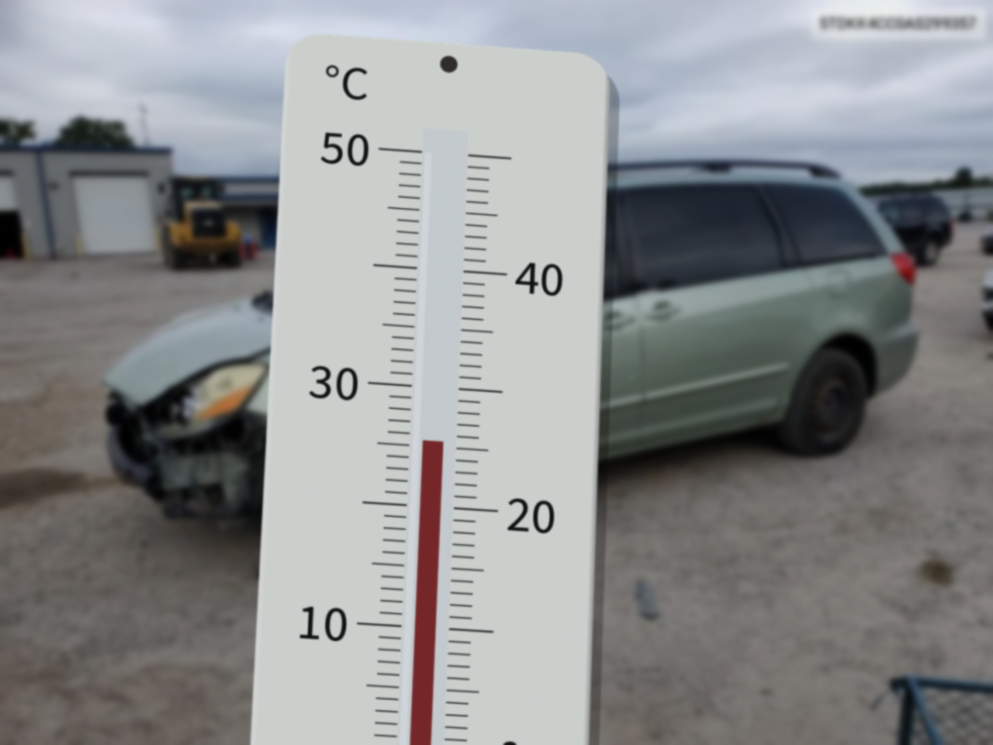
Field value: 25.5 (°C)
